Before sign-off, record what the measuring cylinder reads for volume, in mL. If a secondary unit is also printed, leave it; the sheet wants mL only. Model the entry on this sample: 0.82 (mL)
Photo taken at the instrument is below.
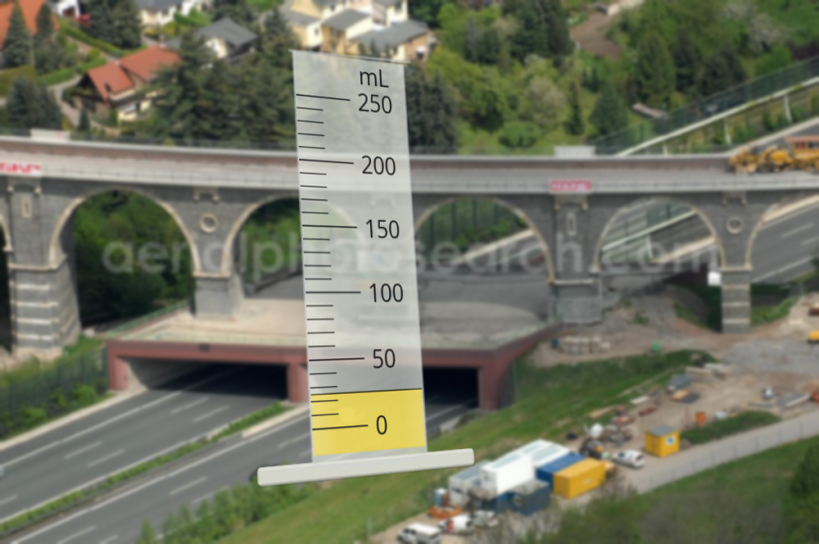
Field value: 25 (mL)
